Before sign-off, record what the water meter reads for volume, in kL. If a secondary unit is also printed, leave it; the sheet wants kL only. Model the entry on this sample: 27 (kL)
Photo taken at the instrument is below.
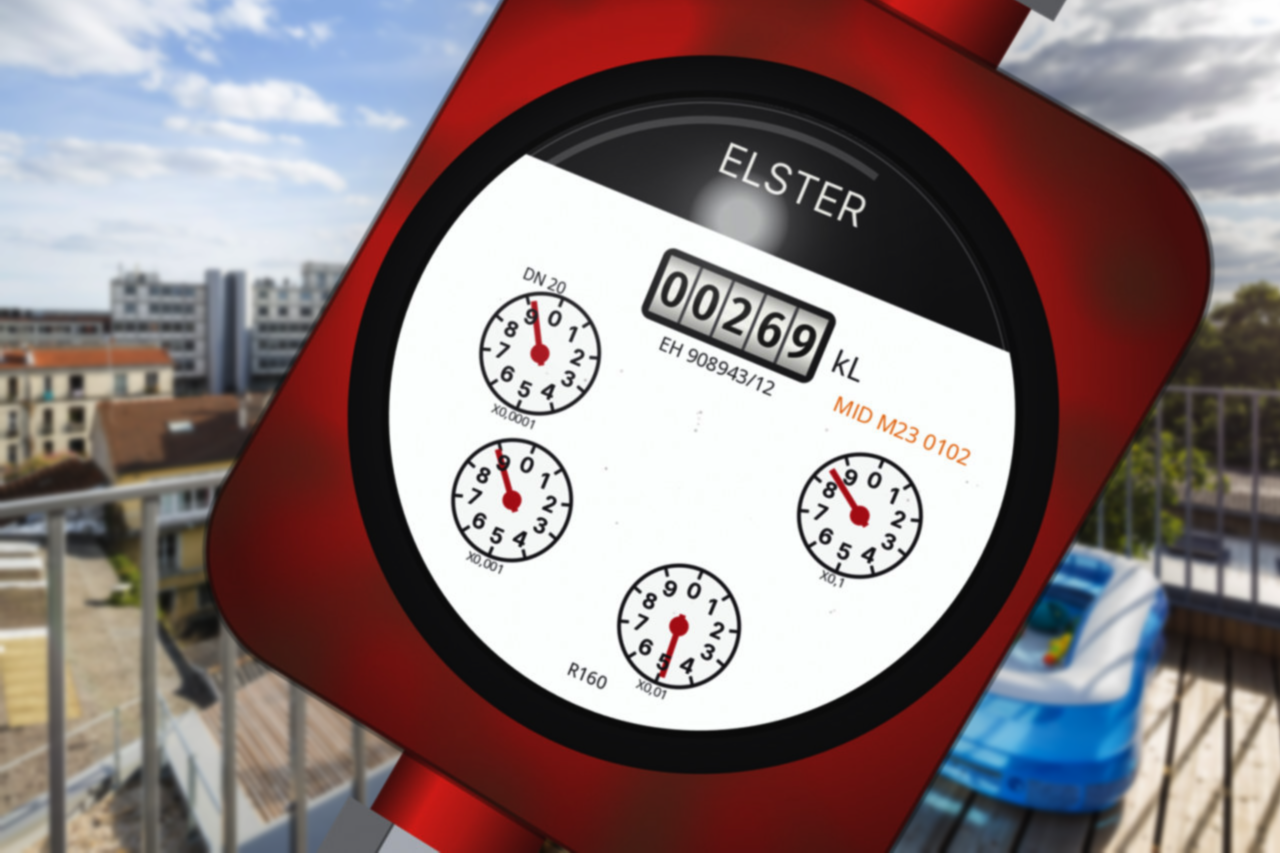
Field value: 269.8489 (kL)
